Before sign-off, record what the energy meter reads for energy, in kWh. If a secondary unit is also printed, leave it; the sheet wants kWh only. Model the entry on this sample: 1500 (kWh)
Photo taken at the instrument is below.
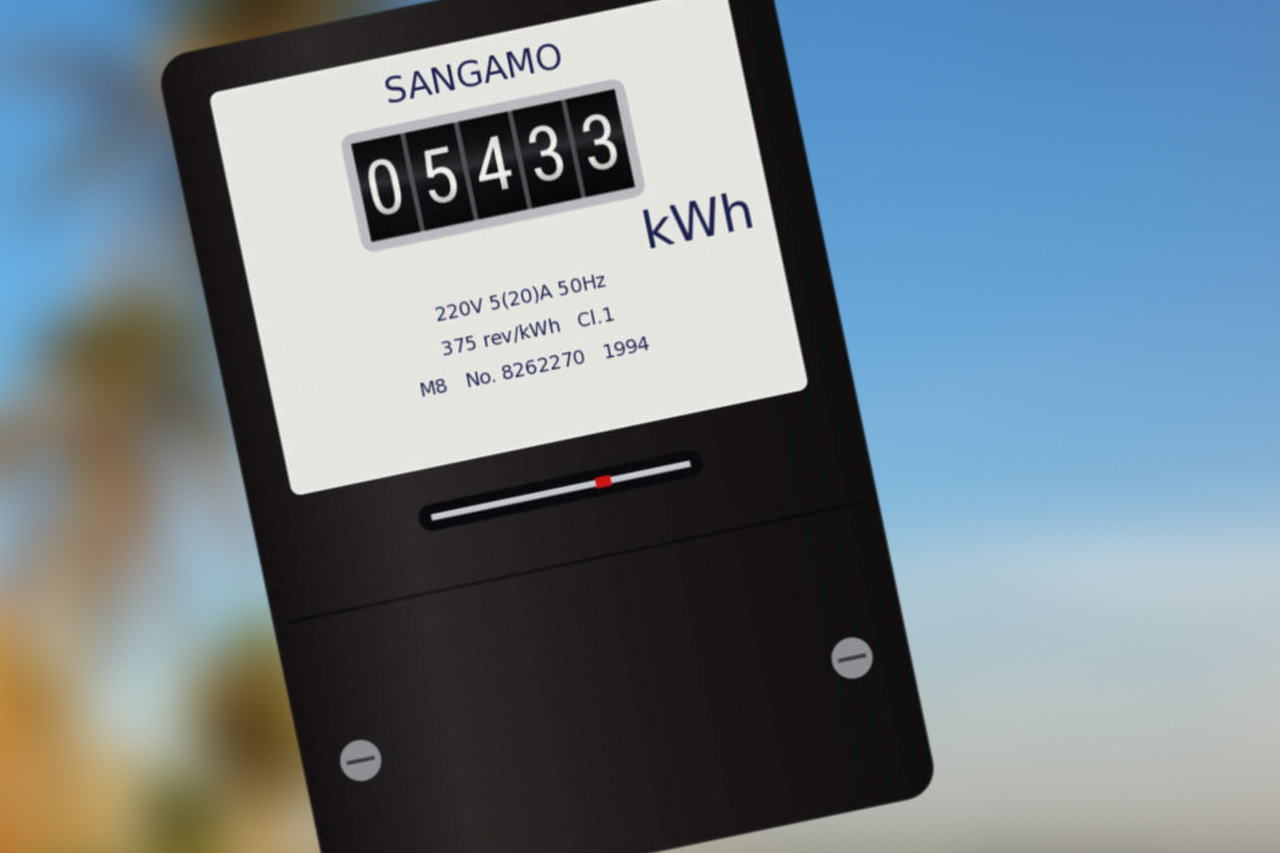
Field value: 5433 (kWh)
